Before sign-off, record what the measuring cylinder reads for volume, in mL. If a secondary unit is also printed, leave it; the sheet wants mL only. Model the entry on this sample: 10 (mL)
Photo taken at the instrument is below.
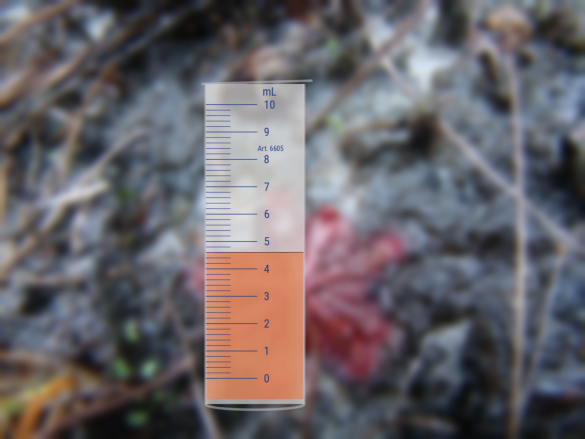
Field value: 4.6 (mL)
